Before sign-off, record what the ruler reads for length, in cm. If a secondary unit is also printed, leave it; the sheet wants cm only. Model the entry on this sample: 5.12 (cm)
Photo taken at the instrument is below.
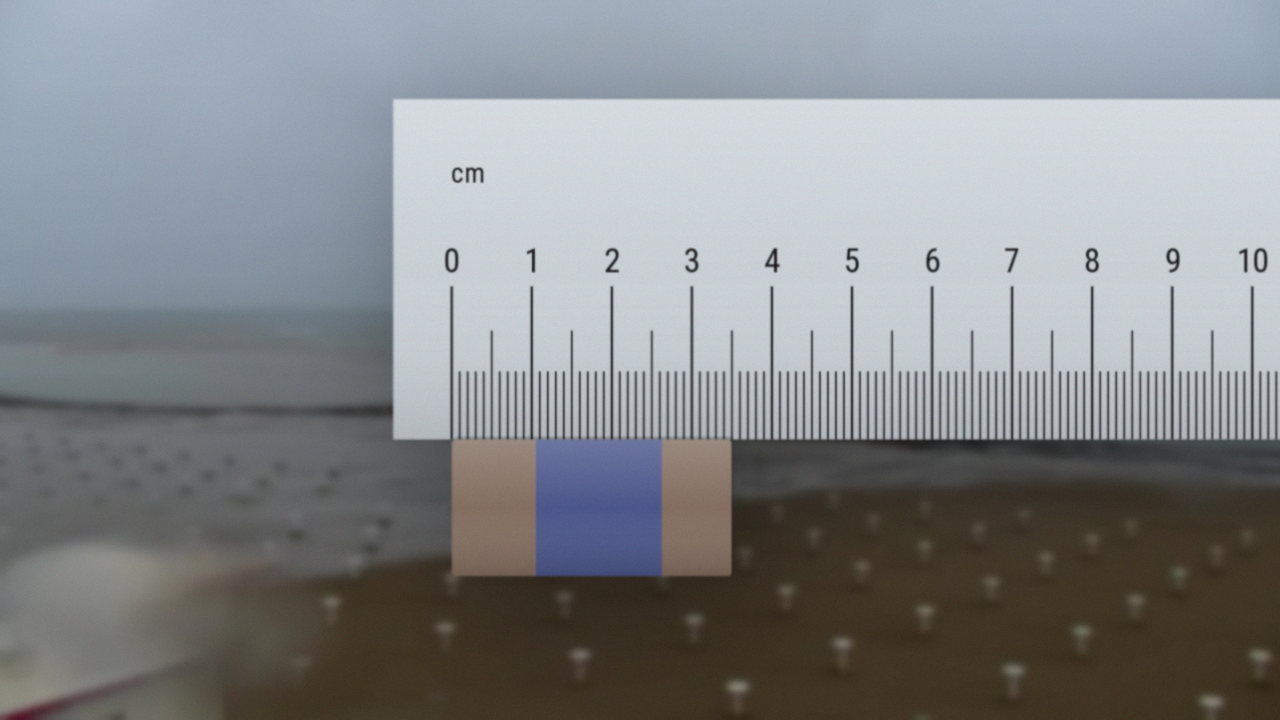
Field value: 3.5 (cm)
